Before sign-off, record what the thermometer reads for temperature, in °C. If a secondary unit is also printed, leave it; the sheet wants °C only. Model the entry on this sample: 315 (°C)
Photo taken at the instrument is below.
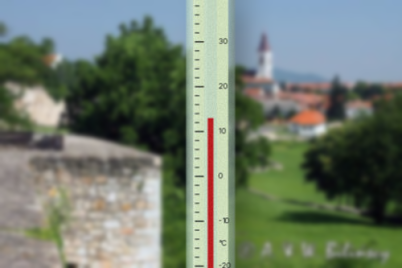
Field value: 13 (°C)
